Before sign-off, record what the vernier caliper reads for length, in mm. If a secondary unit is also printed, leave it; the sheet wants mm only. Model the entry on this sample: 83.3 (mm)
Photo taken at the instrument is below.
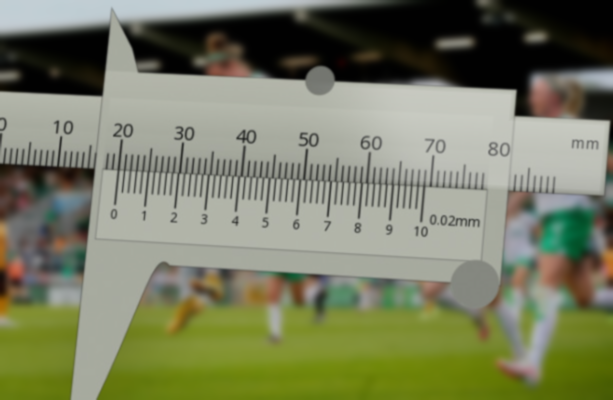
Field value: 20.0 (mm)
